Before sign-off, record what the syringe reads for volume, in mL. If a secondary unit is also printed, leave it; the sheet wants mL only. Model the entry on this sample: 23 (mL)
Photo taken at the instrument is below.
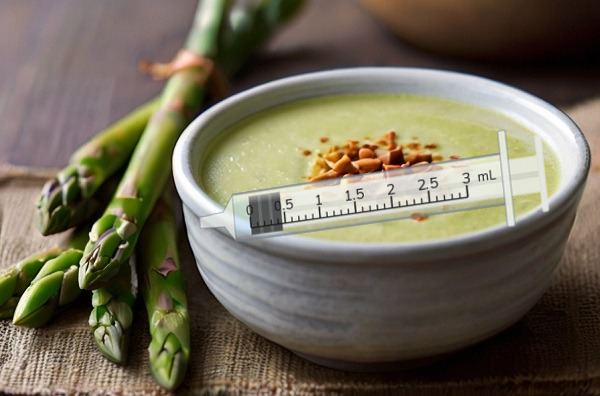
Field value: 0 (mL)
